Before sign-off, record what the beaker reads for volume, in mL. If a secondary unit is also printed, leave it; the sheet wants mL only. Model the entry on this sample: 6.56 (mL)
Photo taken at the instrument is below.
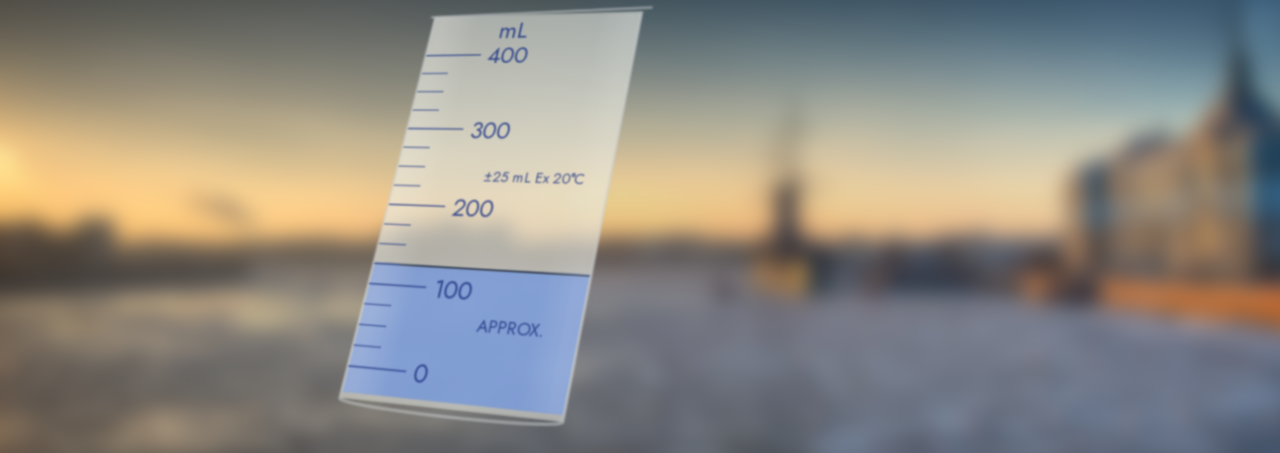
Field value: 125 (mL)
